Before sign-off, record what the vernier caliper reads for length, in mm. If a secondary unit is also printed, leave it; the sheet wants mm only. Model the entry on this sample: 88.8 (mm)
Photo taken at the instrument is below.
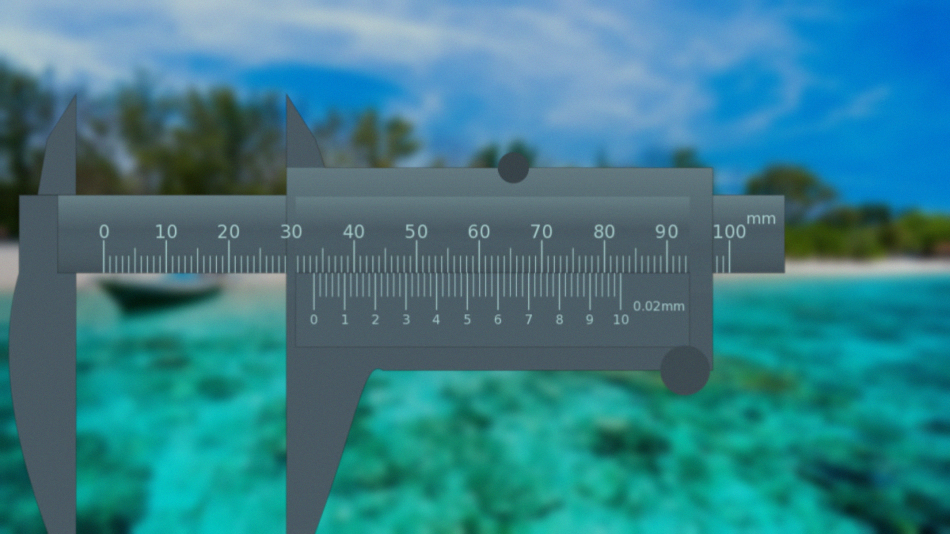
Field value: 33.6 (mm)
